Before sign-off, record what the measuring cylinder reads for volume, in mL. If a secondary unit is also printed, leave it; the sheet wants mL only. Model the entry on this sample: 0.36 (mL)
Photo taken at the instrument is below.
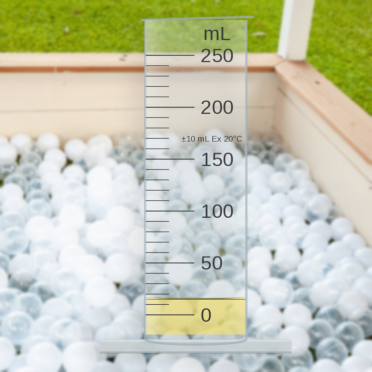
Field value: 15 (mL)
